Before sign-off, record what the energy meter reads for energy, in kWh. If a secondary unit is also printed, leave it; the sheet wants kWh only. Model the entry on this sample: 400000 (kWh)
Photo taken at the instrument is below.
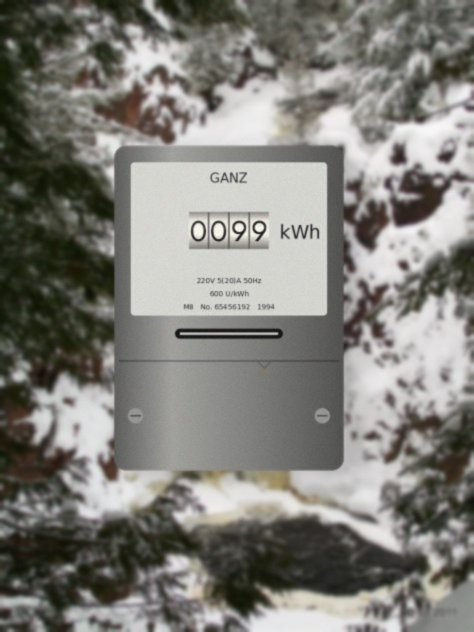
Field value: 99 (kWh)
